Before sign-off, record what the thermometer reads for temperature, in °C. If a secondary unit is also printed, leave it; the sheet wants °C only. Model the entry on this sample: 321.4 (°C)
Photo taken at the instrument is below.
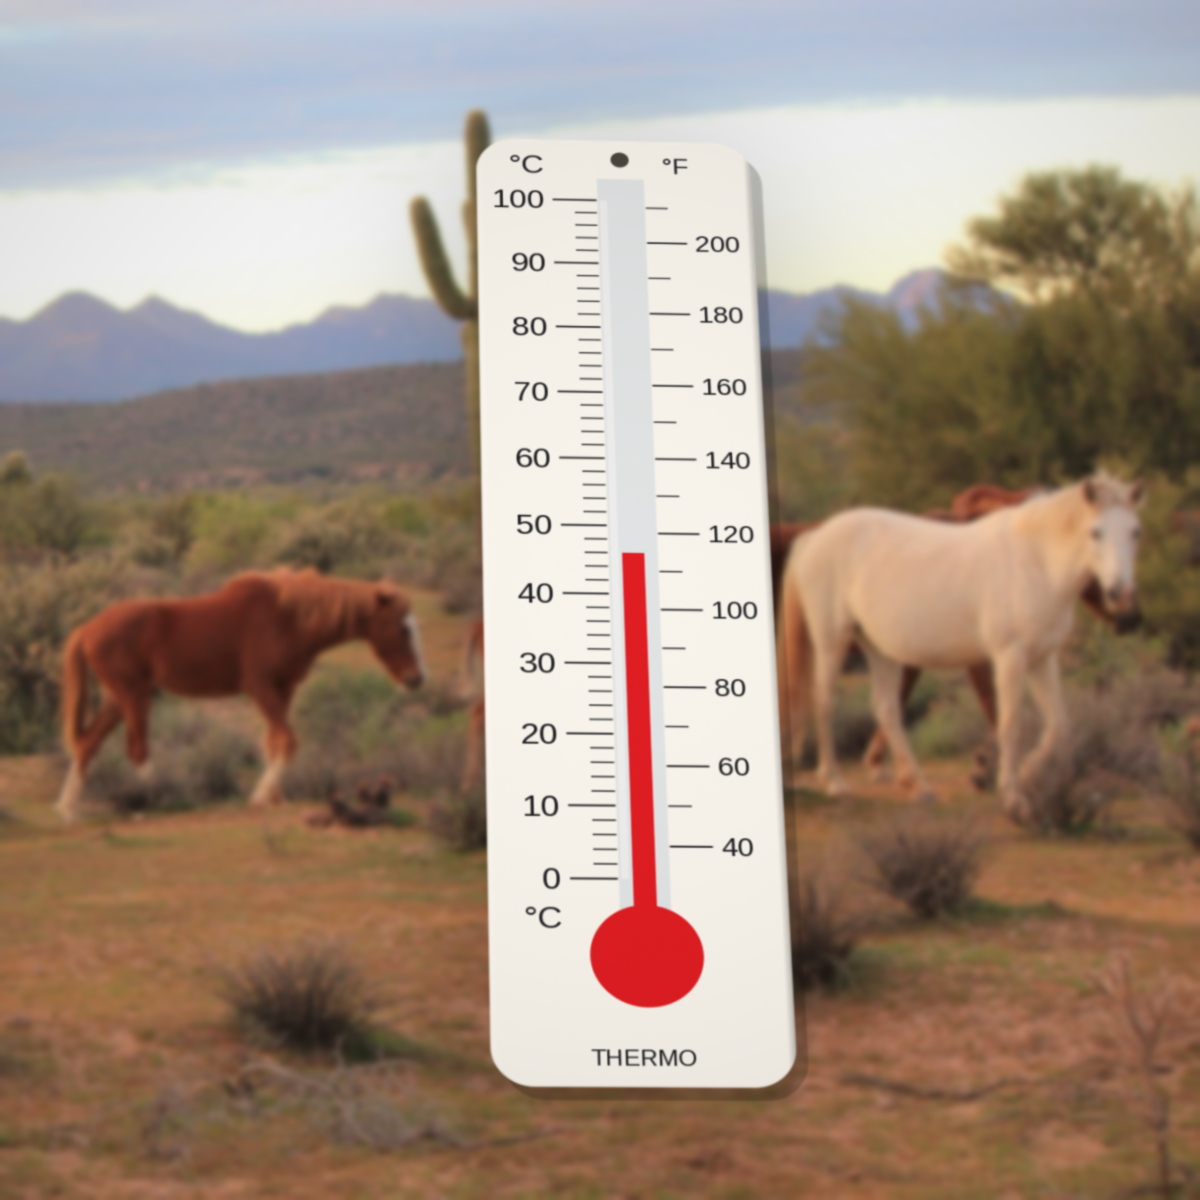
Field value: 46 (°C)
